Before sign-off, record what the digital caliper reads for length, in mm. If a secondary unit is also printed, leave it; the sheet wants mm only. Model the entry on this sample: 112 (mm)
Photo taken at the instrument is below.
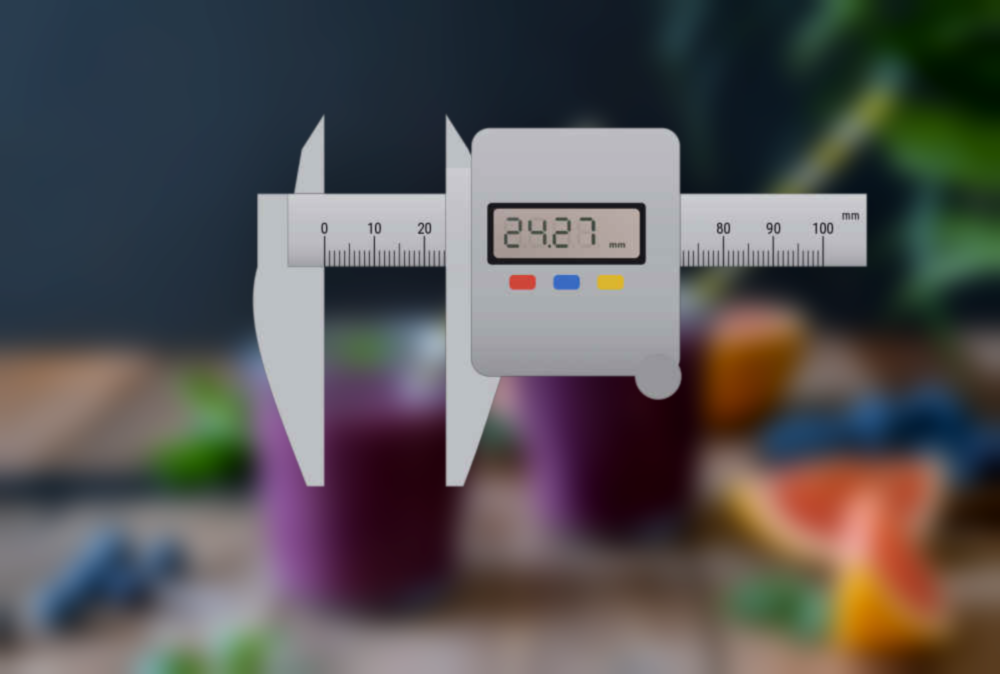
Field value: 24.27 (mm)
